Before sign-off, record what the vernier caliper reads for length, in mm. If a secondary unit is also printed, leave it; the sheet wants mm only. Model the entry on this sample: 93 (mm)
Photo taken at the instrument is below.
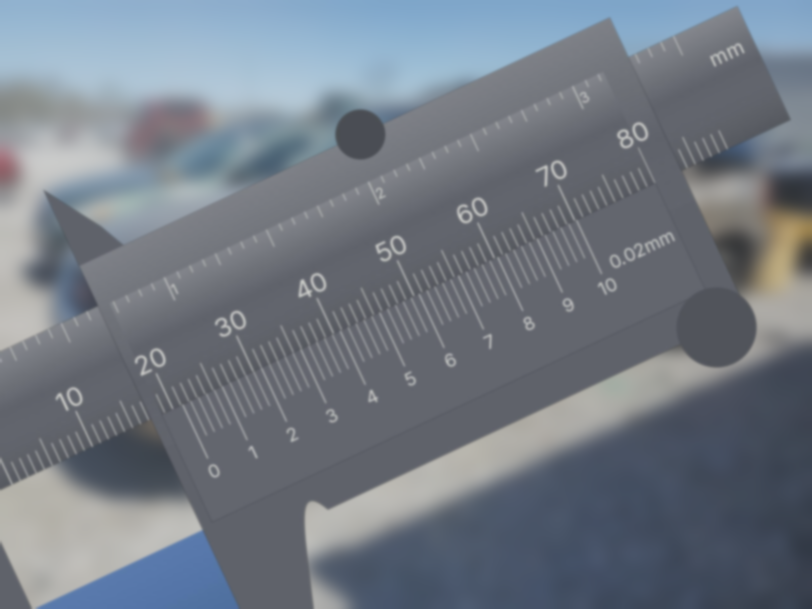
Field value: 21.2 (mm)
